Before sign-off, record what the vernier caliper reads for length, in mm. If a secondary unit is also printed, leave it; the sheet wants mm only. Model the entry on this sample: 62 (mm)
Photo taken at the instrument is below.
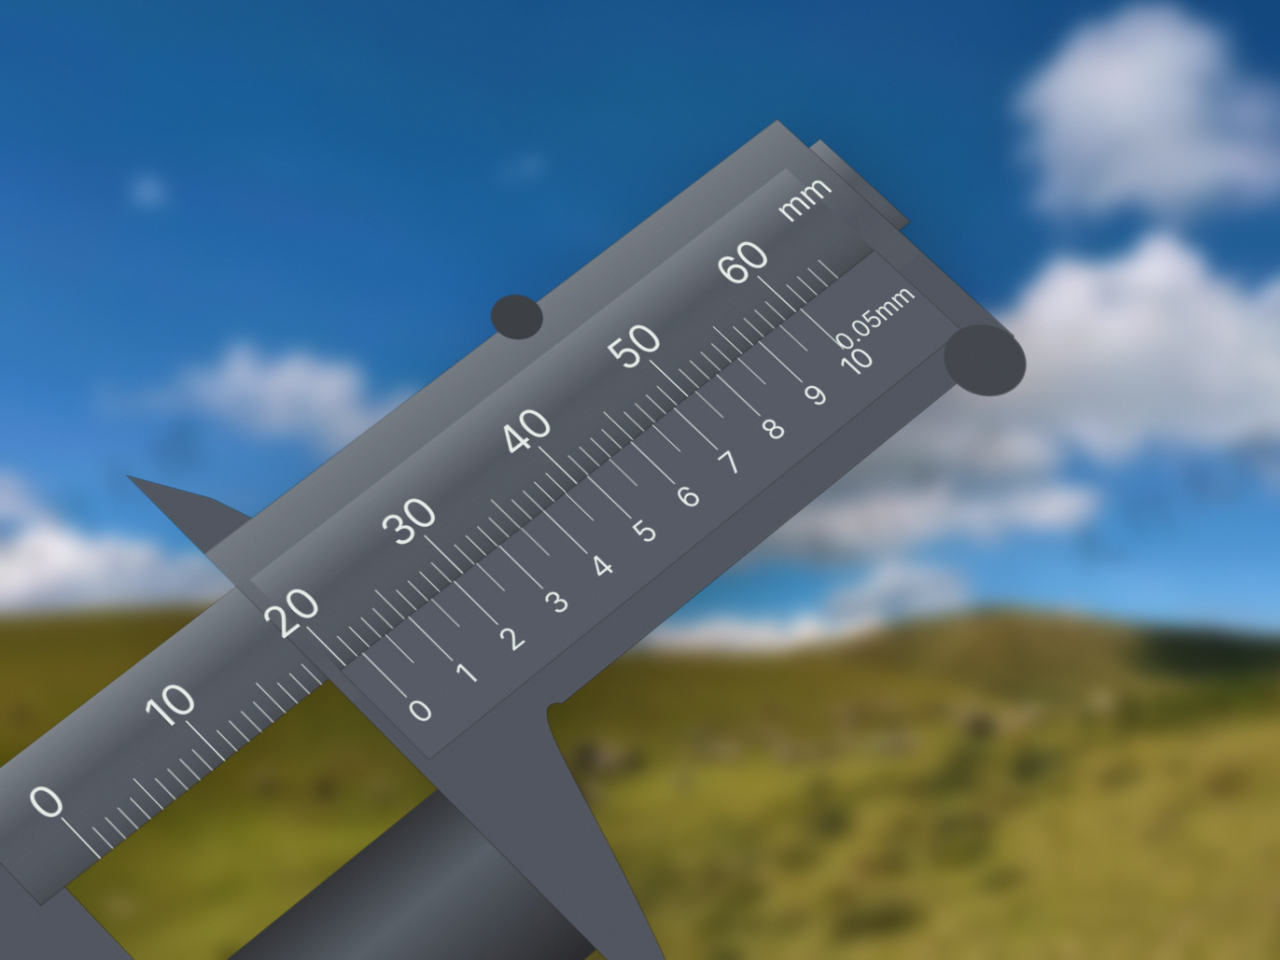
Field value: 21.4 (mm)
